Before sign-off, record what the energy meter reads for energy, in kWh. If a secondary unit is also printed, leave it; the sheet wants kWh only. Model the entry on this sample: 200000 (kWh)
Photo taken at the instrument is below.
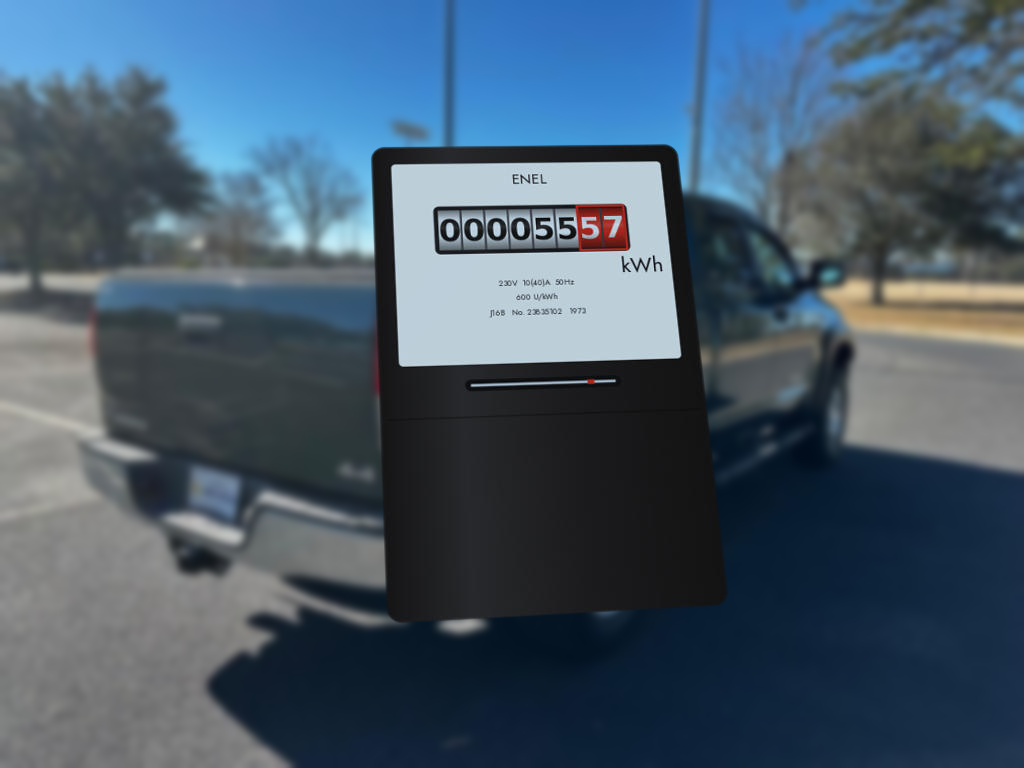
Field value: 55.57 (kWh)
